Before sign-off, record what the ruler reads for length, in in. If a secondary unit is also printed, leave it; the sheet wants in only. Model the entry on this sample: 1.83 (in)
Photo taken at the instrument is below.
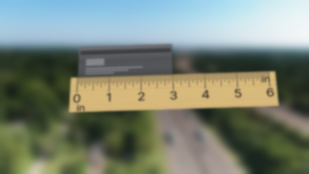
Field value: 3 (in)
